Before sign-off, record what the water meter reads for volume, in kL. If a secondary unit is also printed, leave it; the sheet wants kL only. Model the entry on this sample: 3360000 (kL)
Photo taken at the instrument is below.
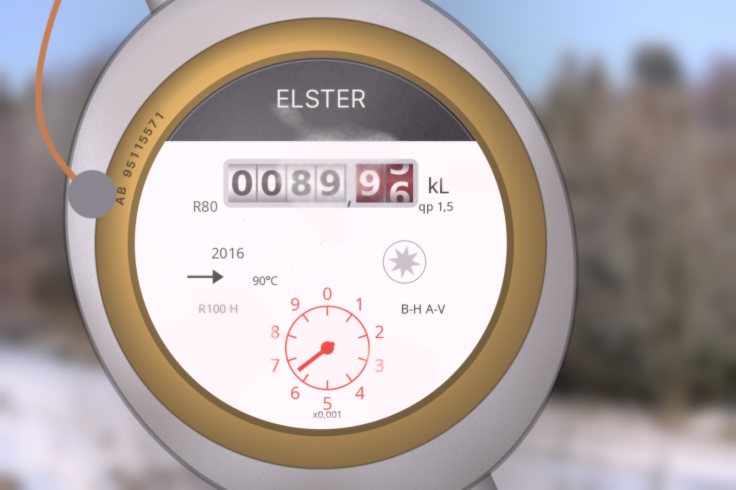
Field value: 89.956 (kL)
